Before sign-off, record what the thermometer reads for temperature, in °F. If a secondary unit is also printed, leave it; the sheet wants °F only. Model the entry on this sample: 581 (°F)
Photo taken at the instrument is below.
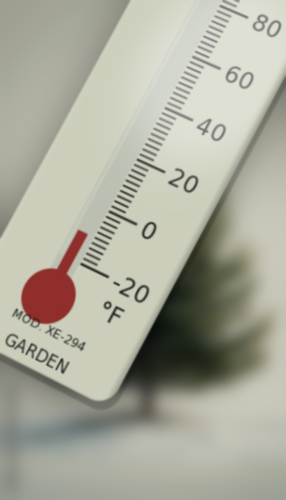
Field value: -10 (°F)
